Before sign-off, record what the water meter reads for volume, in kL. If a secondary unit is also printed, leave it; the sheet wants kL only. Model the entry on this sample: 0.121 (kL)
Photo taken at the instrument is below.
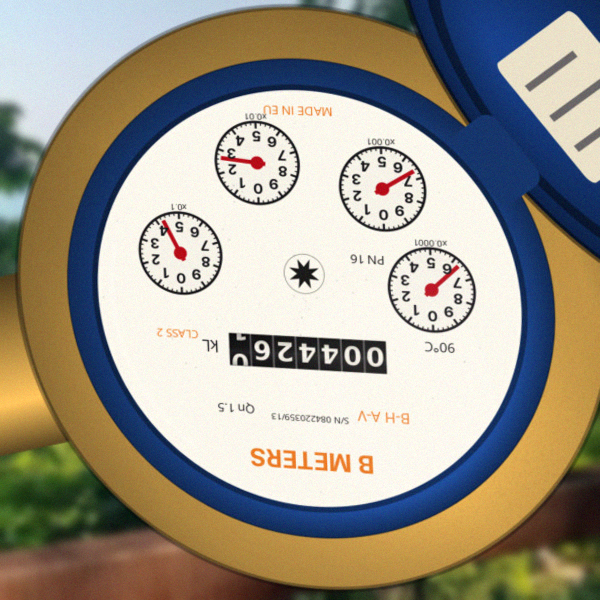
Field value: 44260.4266 (kL)
